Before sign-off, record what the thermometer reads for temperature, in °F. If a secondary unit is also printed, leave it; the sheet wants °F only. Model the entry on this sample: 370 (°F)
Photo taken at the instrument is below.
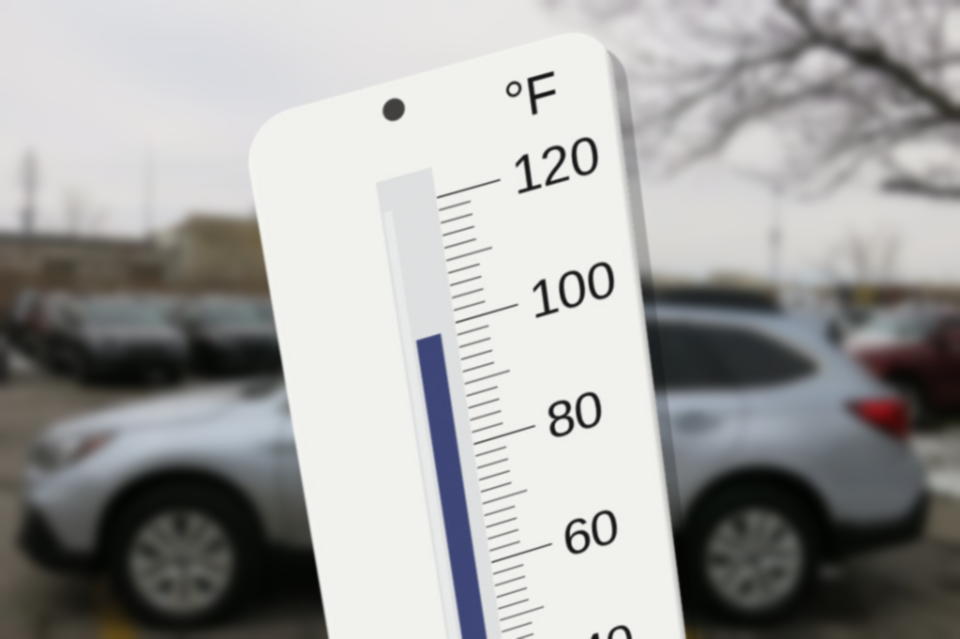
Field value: 99 (°F)
